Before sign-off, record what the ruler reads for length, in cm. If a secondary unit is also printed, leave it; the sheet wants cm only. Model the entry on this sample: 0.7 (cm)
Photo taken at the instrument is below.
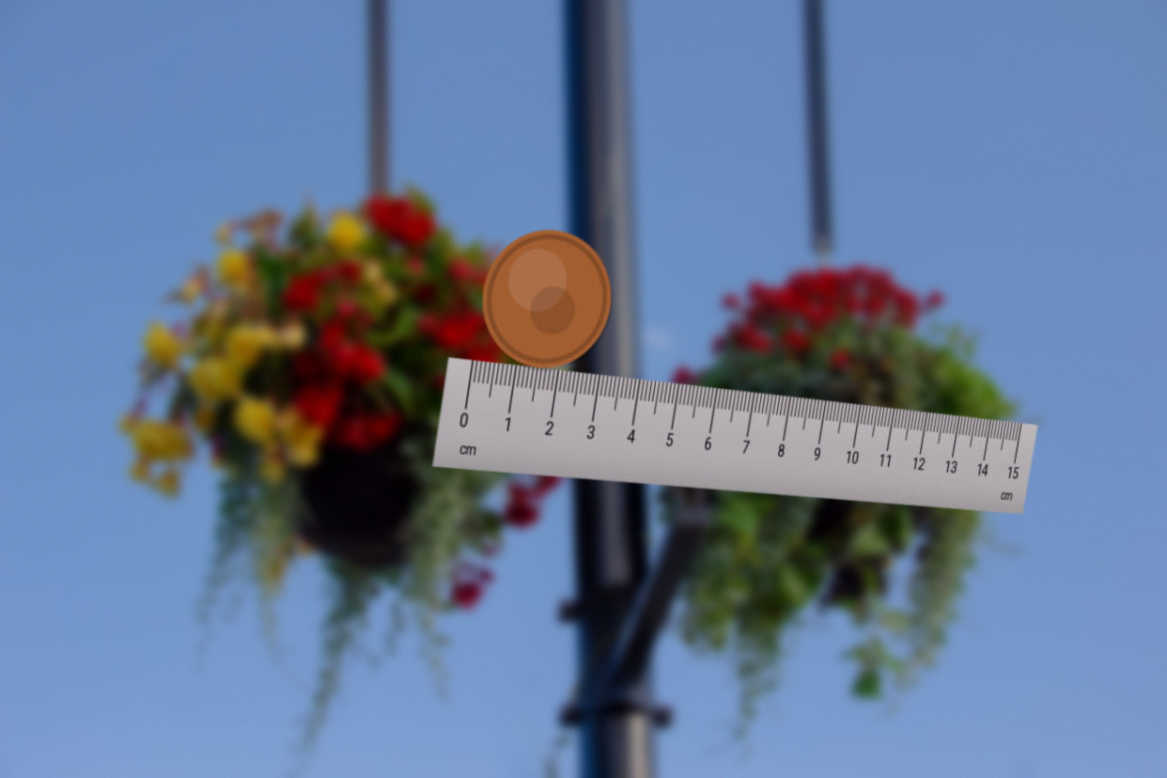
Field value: 3 (cm)
